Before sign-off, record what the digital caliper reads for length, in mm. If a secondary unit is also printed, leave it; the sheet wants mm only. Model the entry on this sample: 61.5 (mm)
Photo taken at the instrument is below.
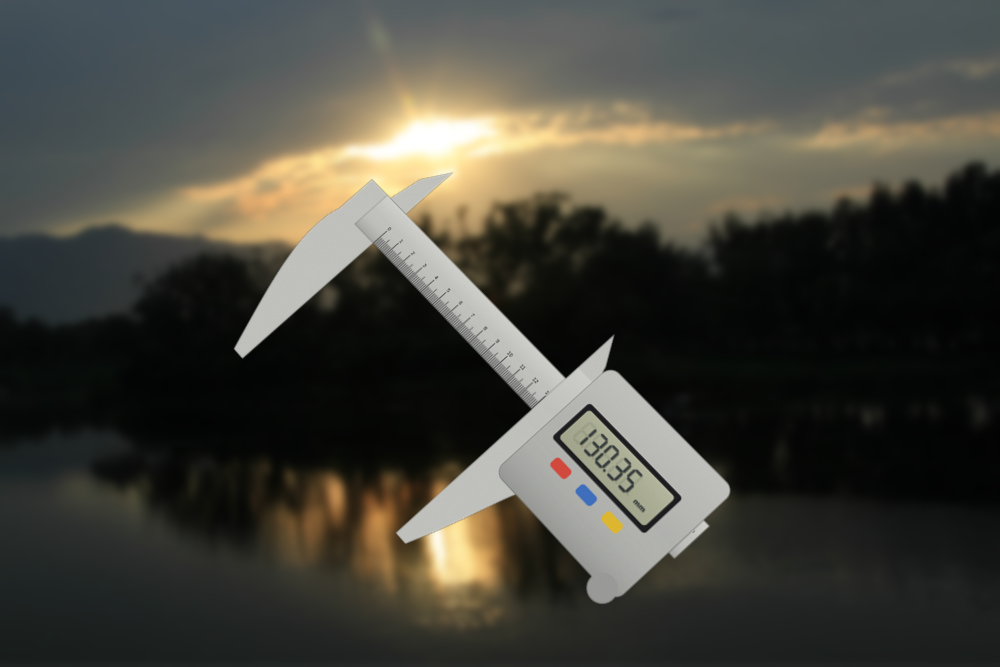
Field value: 130.35 (mm)
